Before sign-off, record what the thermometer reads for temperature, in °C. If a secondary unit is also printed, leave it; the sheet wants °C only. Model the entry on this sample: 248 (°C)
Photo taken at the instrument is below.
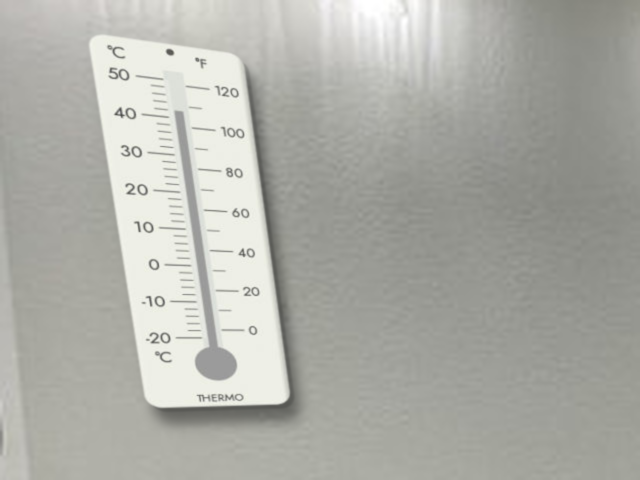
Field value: 42 (°C)
